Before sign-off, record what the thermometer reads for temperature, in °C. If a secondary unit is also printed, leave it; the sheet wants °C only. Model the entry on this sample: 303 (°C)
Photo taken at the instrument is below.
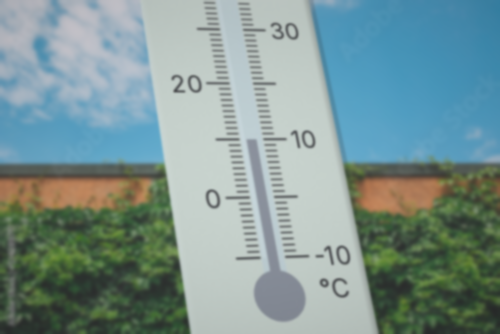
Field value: 10 (°C)
